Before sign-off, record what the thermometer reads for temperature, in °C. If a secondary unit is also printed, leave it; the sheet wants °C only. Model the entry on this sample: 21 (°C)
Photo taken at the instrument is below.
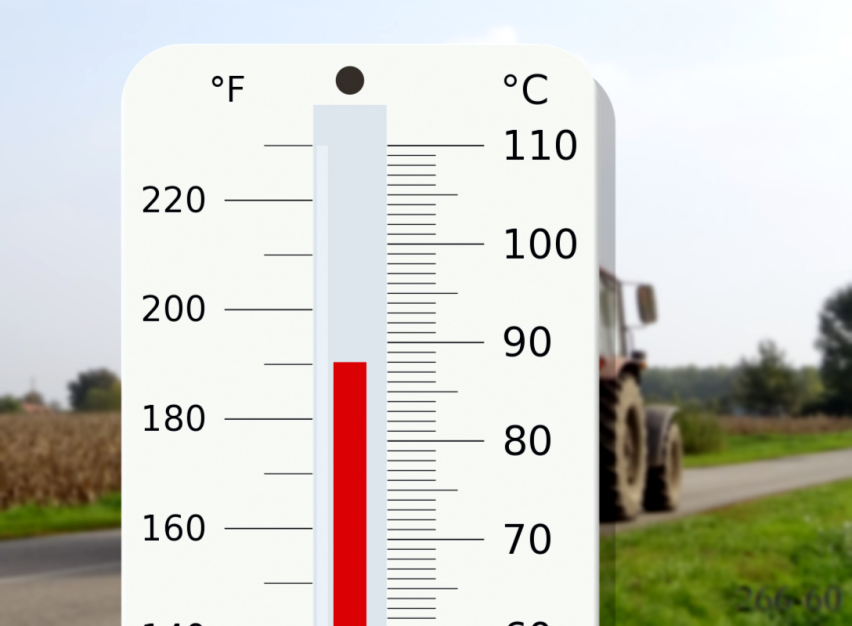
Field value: 88 (°C)
